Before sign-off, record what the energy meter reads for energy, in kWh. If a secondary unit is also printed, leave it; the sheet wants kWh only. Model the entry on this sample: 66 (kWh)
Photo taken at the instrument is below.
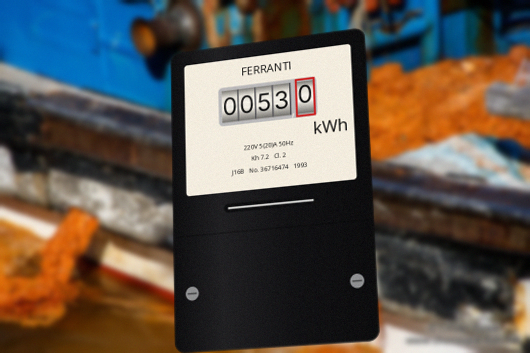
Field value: 53.0 (kWh)
